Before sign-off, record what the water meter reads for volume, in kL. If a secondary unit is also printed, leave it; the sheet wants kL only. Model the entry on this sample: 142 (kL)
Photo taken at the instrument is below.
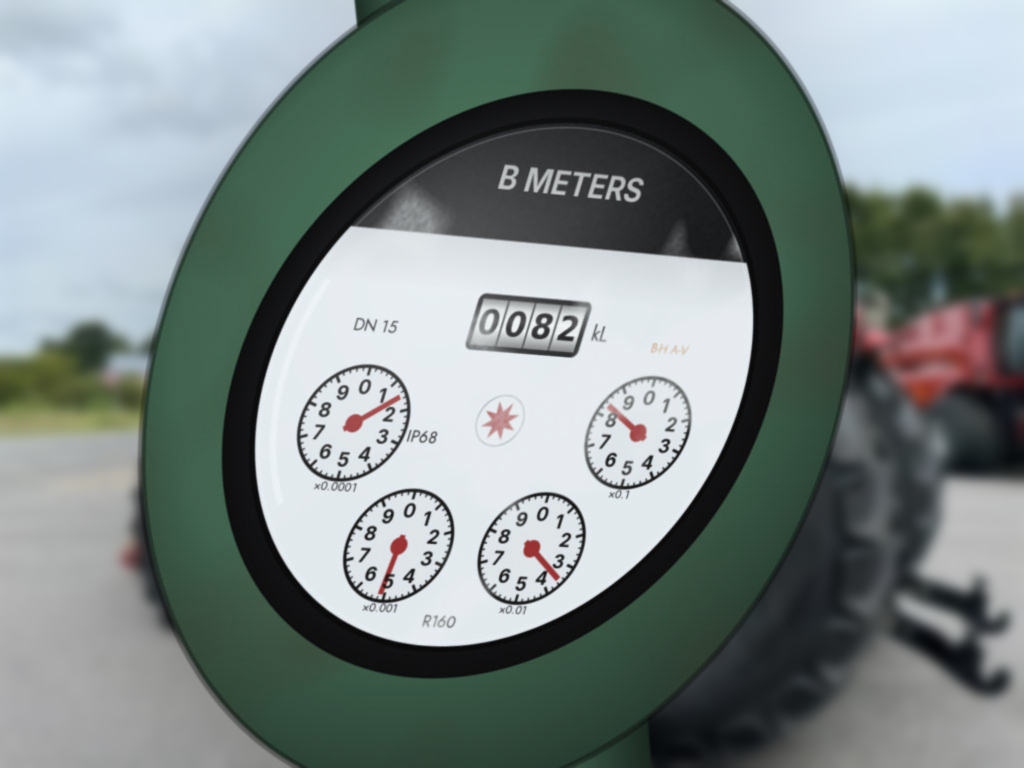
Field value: 82.8351 (kL)
